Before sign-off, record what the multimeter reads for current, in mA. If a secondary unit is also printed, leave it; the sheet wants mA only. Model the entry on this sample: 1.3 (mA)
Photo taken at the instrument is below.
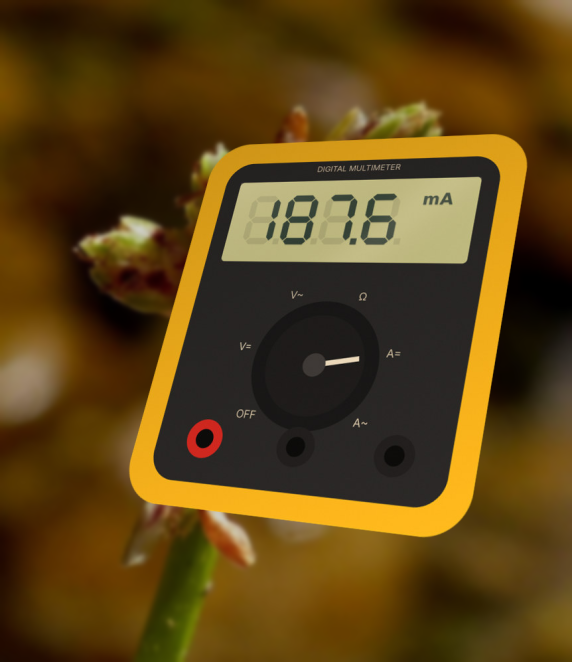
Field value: 187.6 (mA)
